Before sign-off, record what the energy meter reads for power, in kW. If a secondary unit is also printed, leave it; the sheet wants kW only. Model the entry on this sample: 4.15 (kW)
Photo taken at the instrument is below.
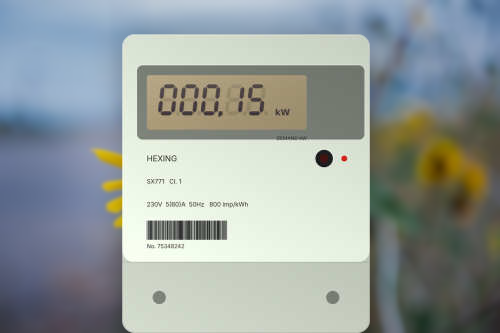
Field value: 0.15 (kW)
